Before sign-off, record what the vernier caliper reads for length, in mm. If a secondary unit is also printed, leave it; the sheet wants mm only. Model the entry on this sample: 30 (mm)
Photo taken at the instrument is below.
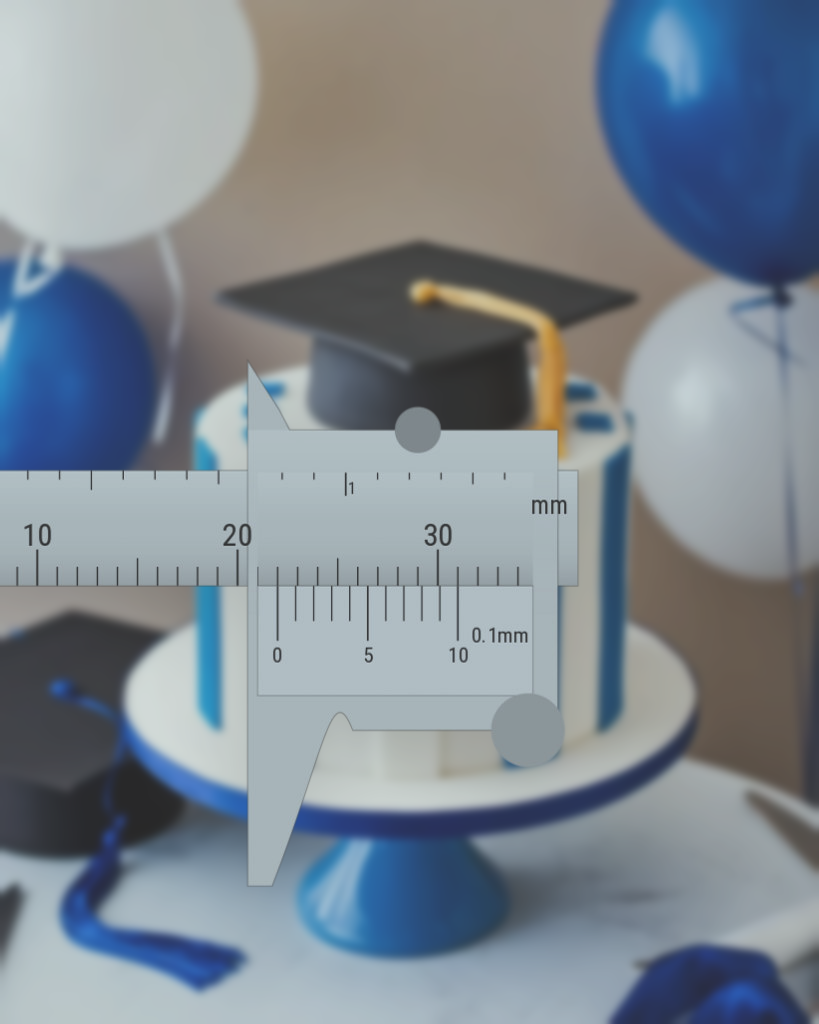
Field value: 22.0 (mm)
